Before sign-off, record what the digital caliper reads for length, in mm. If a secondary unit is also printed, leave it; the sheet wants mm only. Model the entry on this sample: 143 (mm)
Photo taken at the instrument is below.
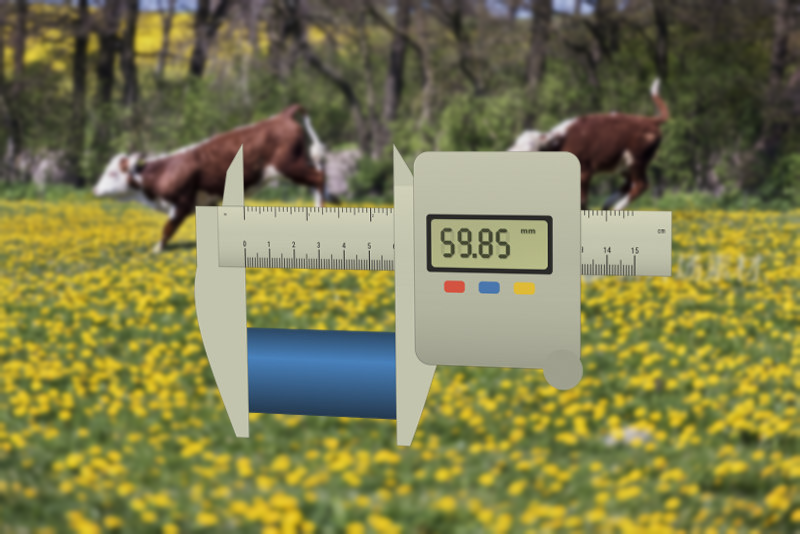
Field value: 59.85 (mm)
